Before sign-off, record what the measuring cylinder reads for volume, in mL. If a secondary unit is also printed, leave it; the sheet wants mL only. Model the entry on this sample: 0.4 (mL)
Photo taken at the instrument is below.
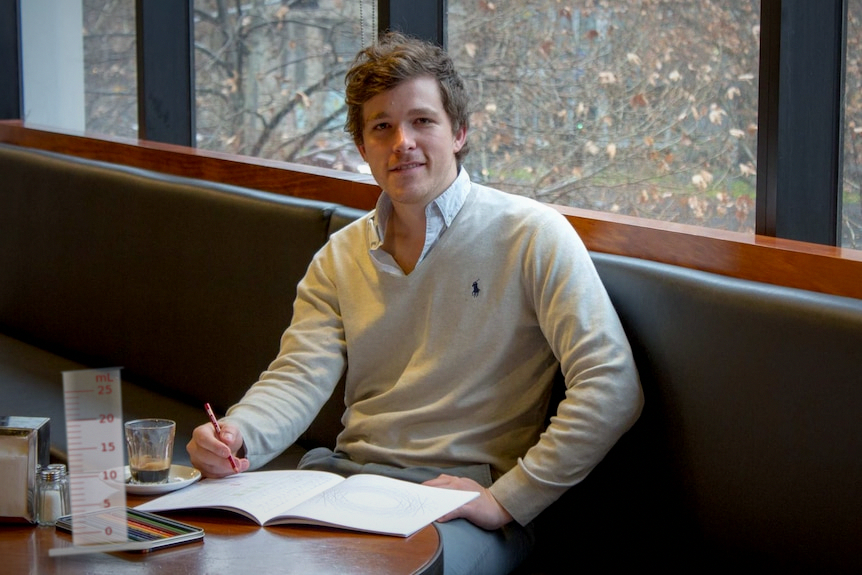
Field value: 20 (mL)
